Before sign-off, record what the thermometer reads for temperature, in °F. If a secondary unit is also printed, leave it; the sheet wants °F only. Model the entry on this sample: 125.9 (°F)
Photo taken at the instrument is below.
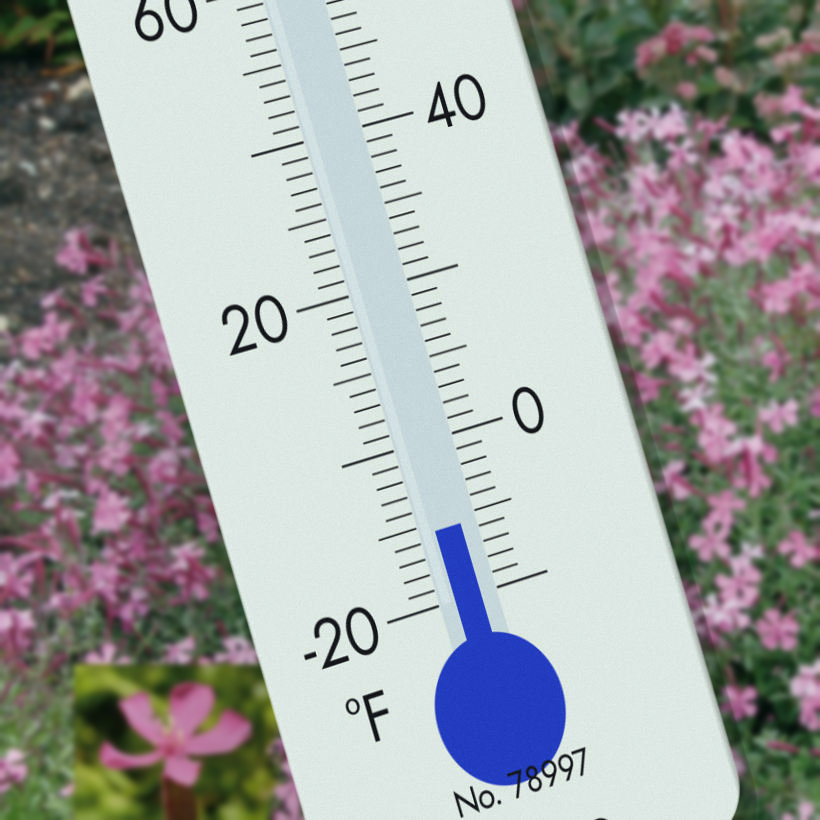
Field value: -11 (°F)
